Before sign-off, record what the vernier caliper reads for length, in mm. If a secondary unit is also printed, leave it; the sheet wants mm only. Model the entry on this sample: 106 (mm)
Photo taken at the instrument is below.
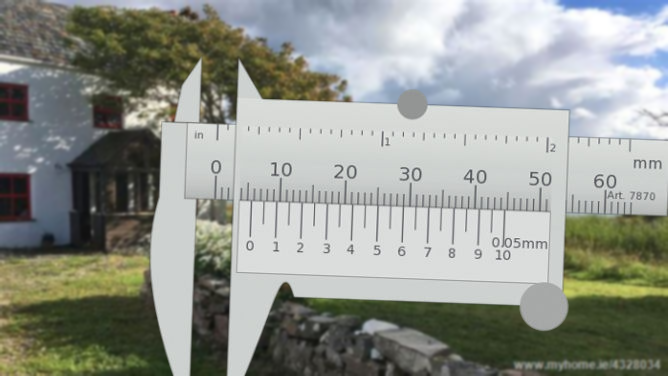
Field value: 5.6 (mm)
